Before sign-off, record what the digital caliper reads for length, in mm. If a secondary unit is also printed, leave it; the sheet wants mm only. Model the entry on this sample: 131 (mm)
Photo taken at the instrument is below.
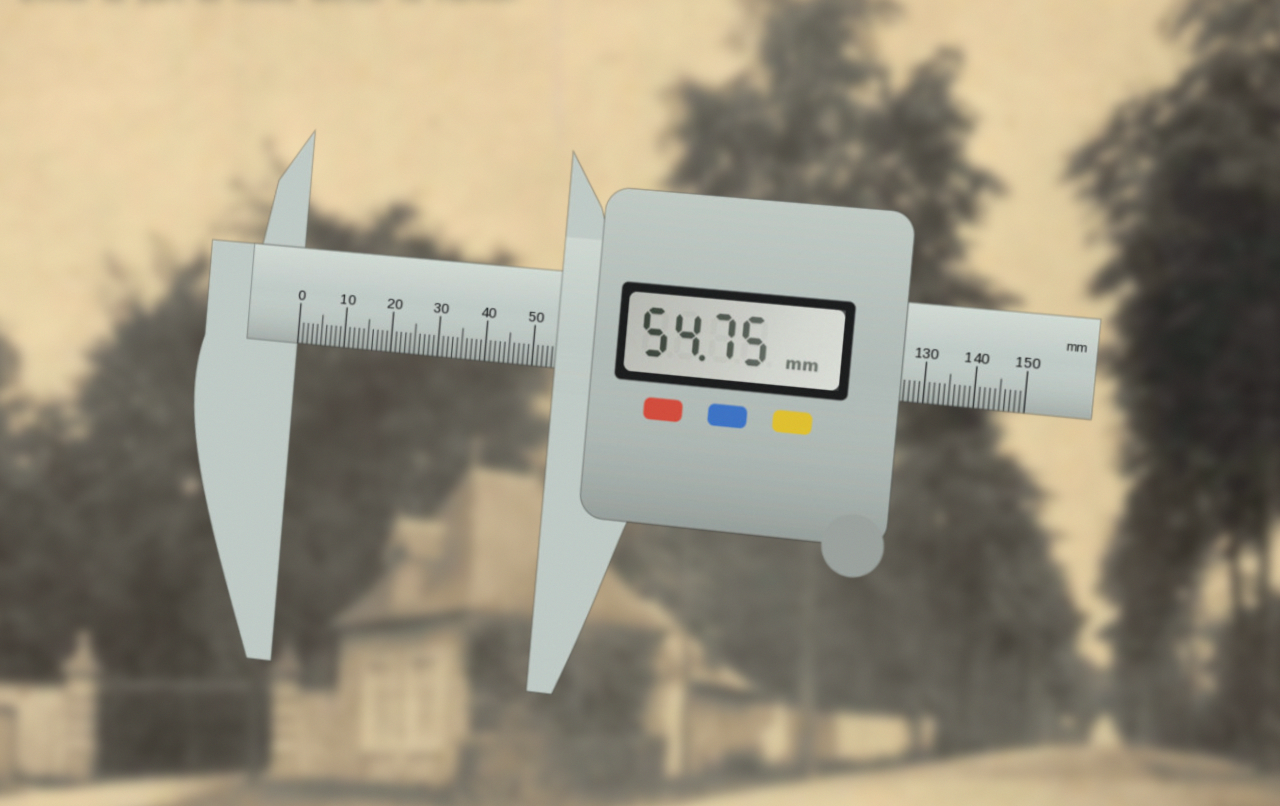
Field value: 54.75 (mm)
